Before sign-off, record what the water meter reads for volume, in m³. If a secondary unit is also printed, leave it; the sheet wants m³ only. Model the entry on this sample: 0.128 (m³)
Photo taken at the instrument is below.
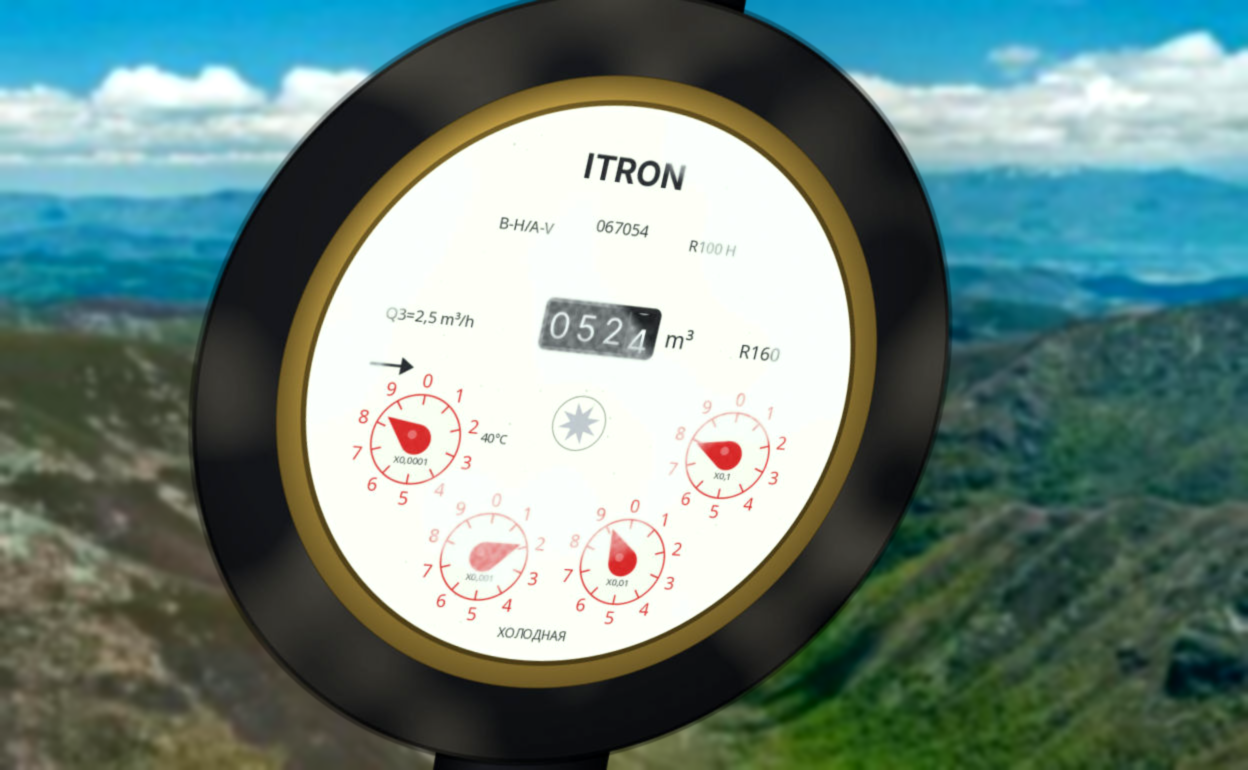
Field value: 523.7918 (m³)
